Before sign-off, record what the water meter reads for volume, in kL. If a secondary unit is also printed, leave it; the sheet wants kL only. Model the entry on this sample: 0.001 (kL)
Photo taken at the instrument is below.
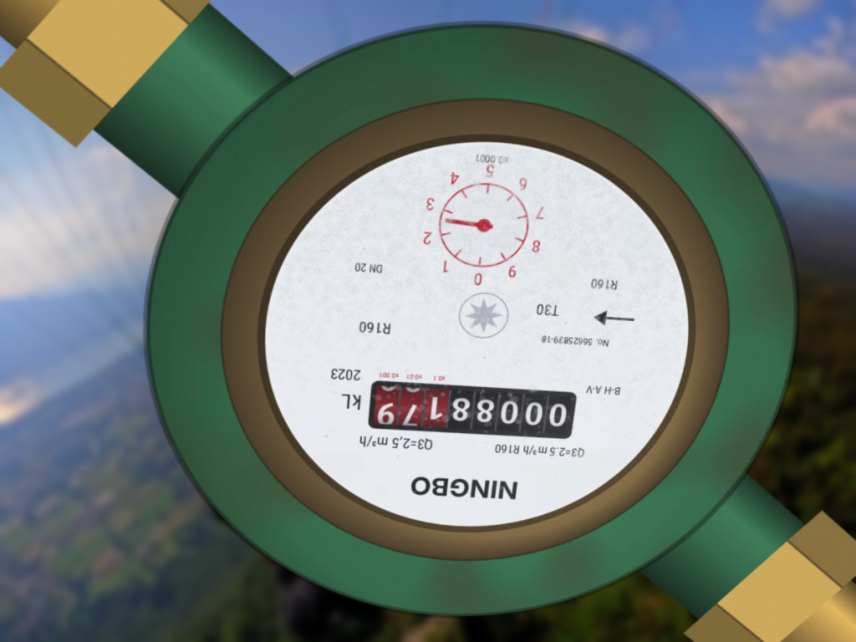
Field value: 88.1792 (kL)
